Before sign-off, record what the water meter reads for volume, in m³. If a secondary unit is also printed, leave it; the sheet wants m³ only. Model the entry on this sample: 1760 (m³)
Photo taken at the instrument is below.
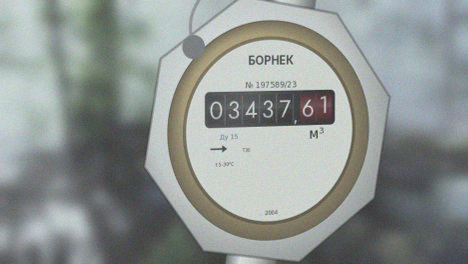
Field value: 3437.61 (m³)
